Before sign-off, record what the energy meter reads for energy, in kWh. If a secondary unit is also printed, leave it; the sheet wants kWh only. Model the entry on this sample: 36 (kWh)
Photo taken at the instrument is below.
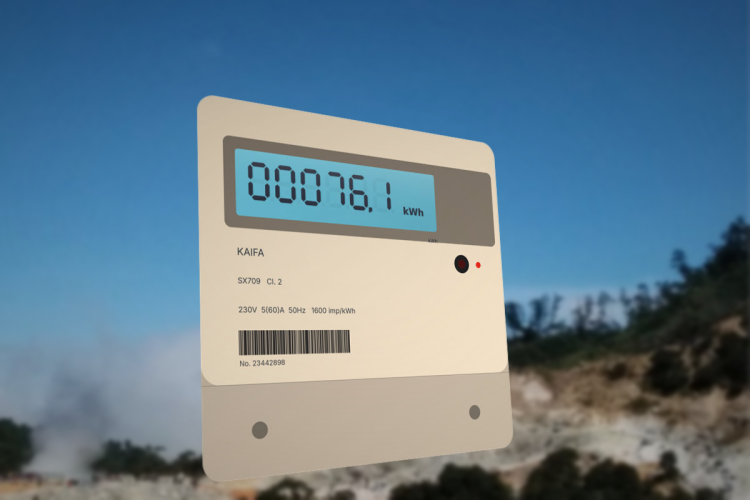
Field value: 76.1 (kWh)
